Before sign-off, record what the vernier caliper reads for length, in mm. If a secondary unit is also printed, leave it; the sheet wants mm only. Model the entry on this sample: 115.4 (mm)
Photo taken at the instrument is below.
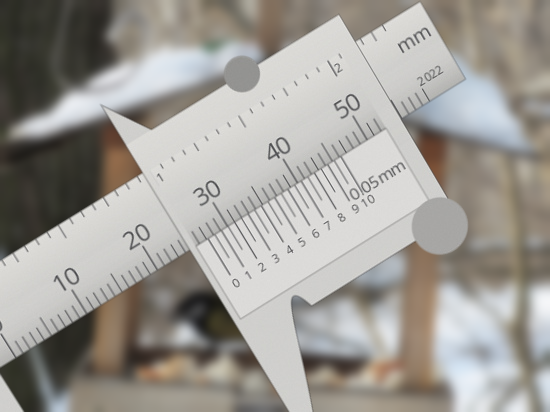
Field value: 27.2 (mm)
